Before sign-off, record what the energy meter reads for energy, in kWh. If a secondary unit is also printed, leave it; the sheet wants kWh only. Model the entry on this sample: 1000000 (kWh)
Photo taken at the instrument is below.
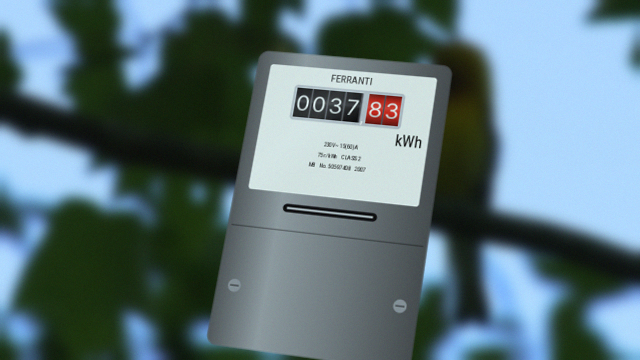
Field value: 37.83 (kWh)
